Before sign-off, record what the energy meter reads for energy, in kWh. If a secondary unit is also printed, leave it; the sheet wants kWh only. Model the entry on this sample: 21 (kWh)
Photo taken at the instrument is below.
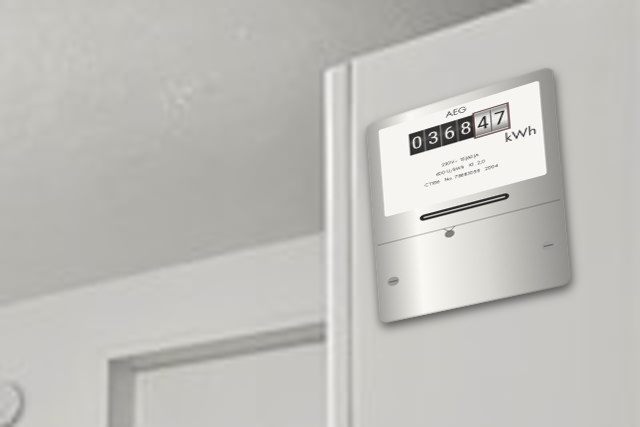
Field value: 368.47 (kWh)
